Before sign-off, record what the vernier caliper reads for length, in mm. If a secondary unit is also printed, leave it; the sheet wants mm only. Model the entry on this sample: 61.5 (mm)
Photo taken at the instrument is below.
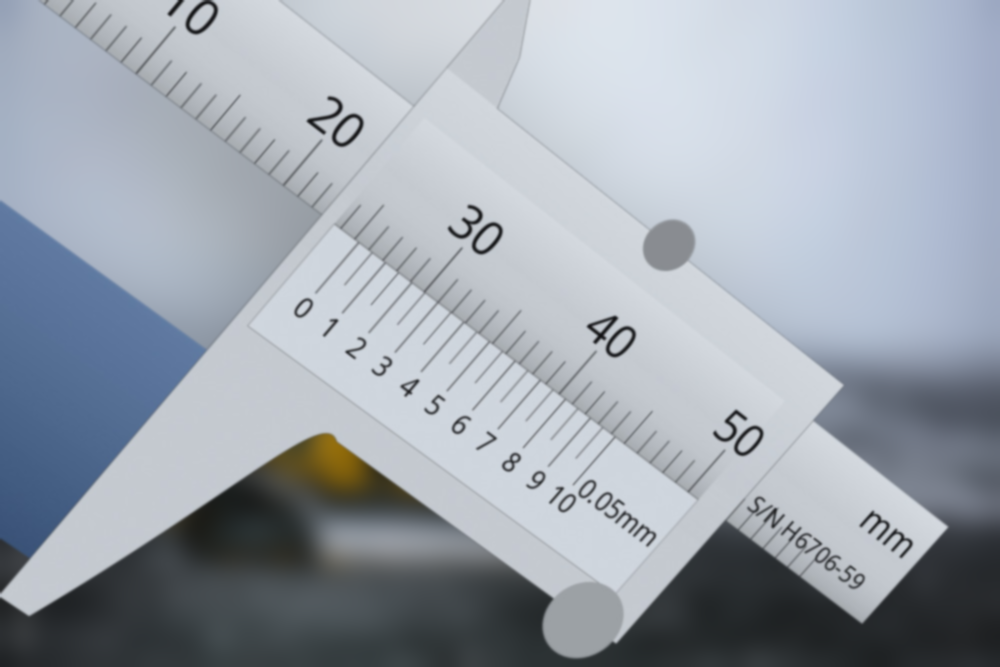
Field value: 25.3 (mm)
